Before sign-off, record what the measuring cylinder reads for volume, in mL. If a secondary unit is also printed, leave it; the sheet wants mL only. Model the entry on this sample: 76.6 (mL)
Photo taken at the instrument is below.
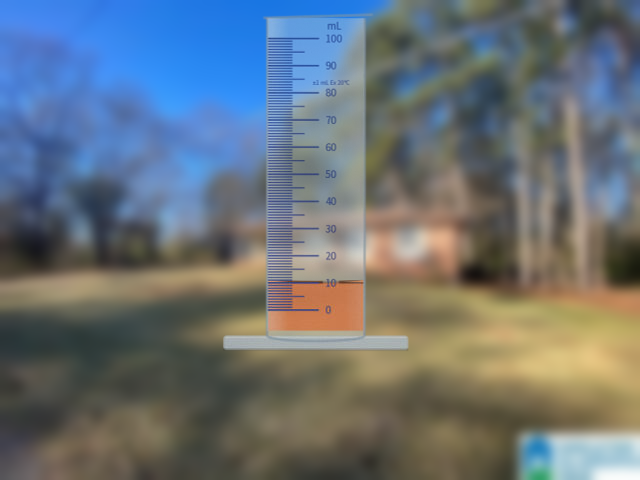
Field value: 10 (mL)
